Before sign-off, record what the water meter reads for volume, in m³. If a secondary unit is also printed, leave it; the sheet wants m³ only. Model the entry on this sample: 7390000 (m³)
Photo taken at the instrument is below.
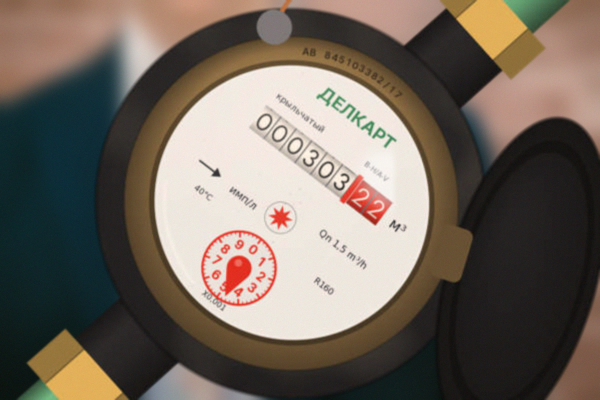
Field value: 303.224 (m³)
